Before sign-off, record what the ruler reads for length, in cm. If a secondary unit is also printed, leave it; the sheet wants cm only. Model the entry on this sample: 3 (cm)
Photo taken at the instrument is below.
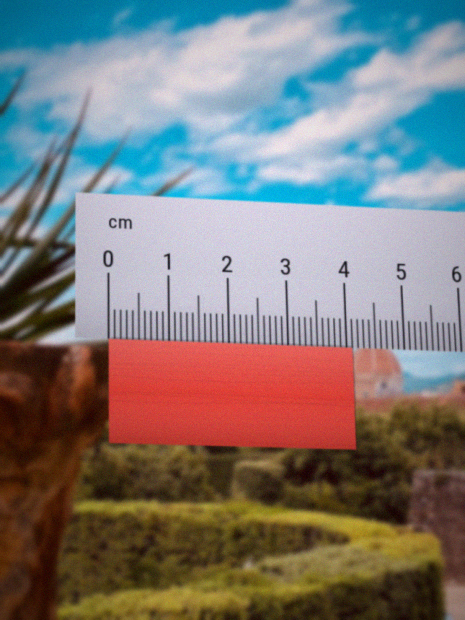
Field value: 4.1 (cm)
